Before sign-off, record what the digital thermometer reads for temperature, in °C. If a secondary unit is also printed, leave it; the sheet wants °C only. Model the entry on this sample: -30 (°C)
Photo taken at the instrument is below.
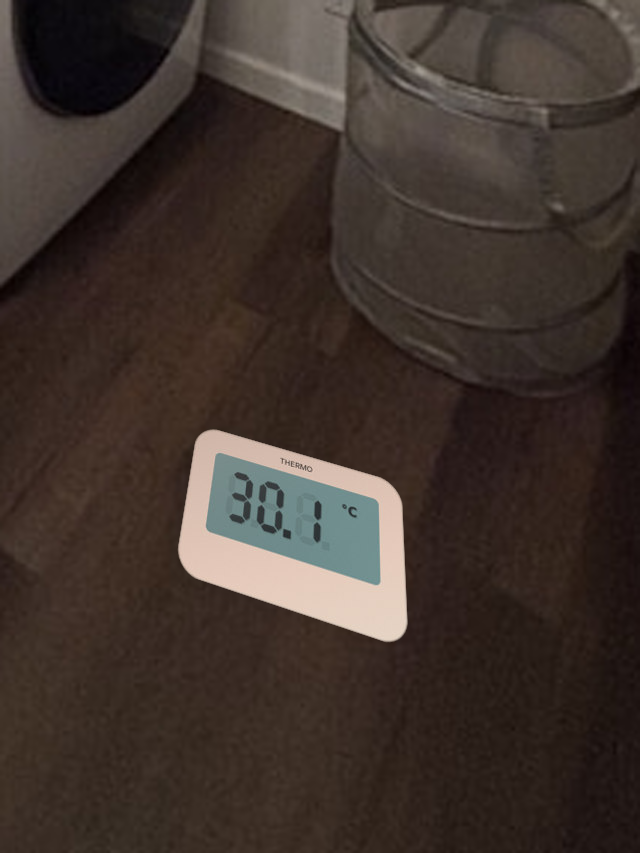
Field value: 30.1 (°C)
